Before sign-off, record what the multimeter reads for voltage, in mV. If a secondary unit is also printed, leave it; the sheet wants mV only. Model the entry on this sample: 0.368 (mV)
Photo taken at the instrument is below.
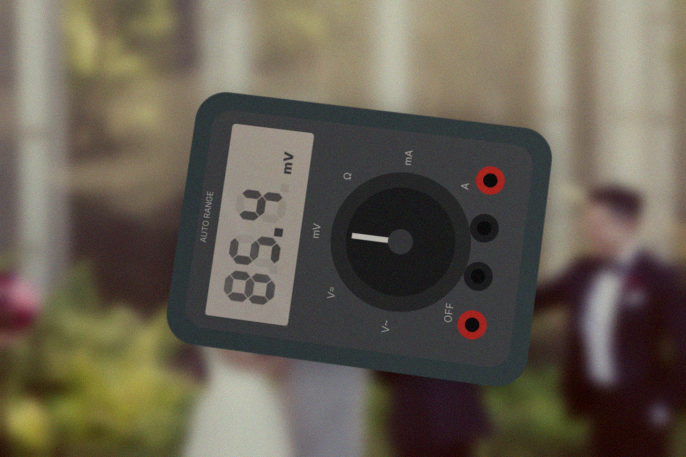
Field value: 85.4 (mV)
